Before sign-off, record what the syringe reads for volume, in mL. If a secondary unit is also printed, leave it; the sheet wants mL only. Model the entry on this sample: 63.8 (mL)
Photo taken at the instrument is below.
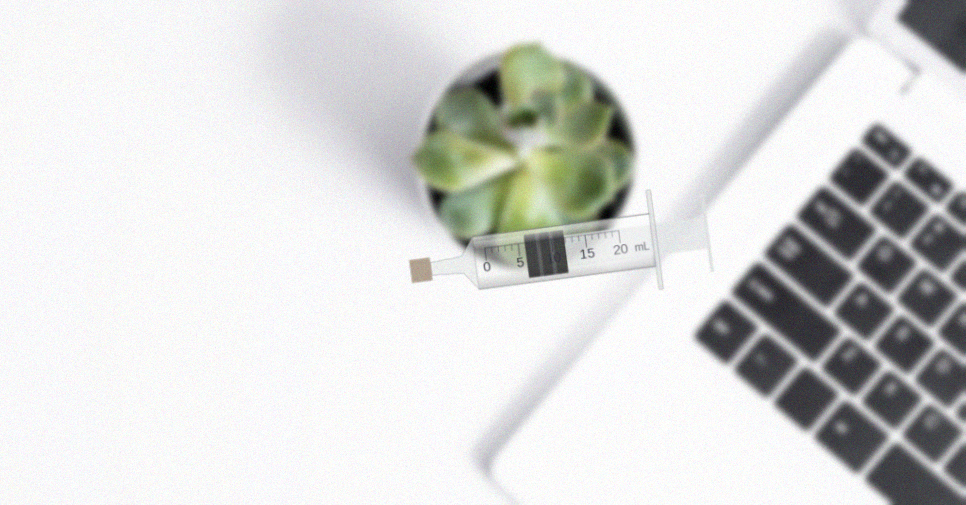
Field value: 6 (mL)
